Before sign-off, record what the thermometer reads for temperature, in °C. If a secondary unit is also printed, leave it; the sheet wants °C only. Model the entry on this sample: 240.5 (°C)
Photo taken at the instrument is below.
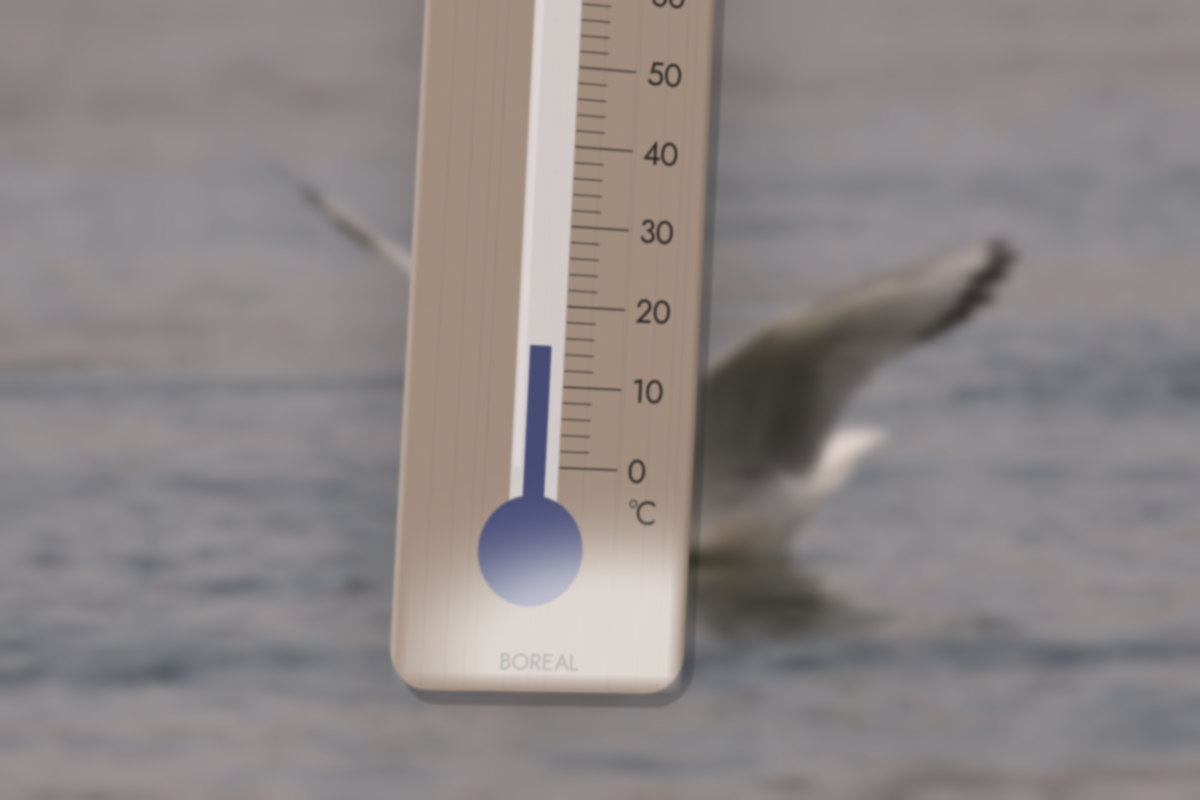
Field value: 15 (°C)
